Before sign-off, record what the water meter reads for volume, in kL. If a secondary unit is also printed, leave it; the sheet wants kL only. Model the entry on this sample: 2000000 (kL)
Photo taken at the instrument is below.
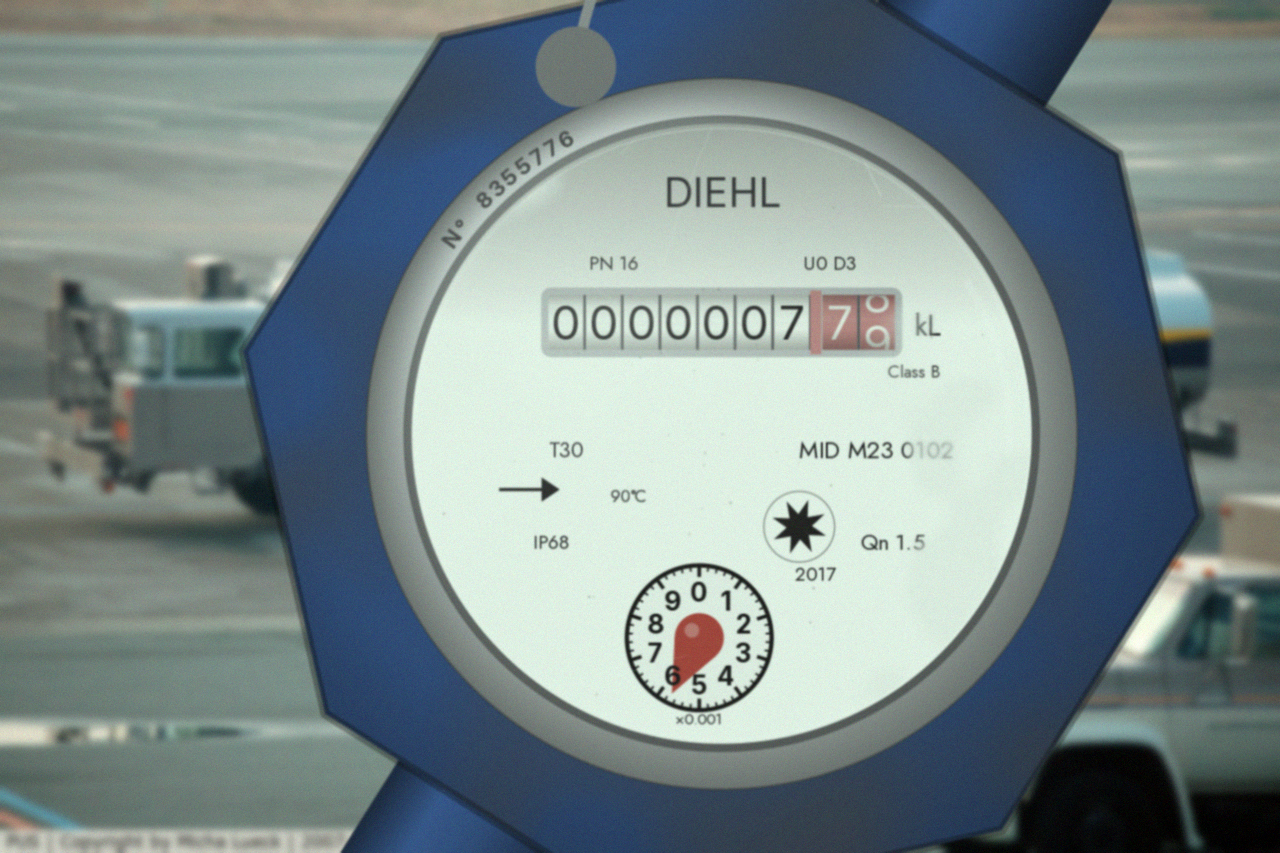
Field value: 7.785 (kL)
